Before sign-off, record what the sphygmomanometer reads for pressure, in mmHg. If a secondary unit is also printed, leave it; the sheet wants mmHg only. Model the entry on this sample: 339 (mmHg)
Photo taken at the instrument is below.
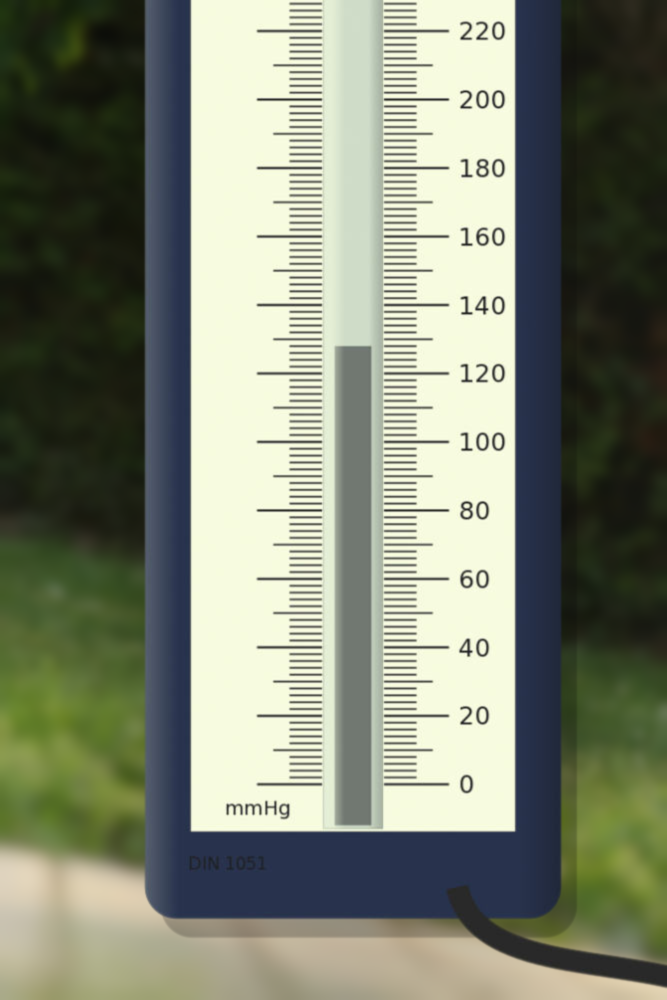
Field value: 128 (mmHg)
